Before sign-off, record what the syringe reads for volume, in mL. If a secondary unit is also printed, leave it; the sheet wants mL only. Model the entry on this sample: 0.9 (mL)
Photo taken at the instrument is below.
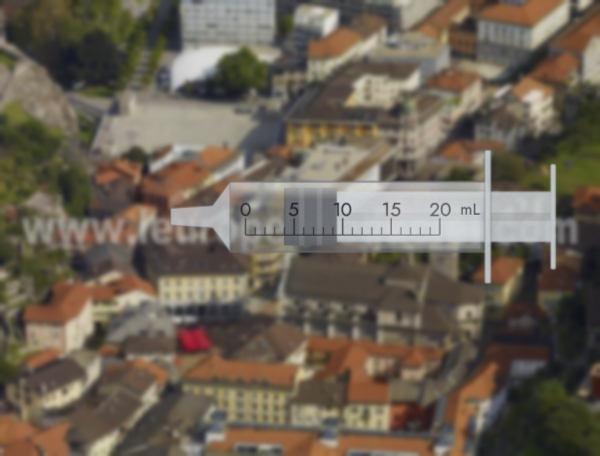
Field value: 4 (mL)
